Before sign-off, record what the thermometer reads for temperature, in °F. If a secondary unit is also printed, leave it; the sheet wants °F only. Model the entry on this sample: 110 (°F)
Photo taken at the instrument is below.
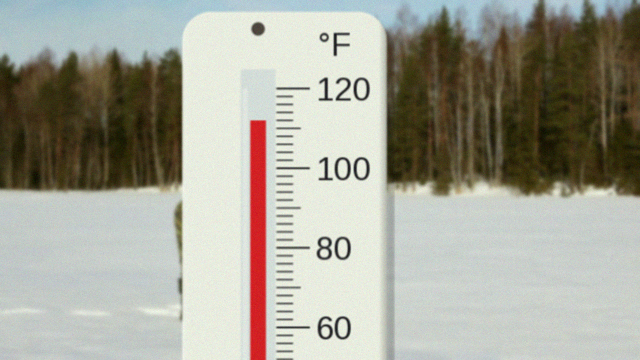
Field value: 112 (°F)
